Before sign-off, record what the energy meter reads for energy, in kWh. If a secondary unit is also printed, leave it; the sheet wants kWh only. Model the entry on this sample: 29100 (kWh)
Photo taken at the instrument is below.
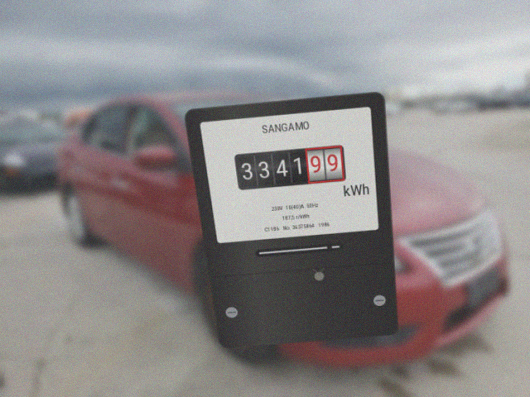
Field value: 3341.99 (kWh)
